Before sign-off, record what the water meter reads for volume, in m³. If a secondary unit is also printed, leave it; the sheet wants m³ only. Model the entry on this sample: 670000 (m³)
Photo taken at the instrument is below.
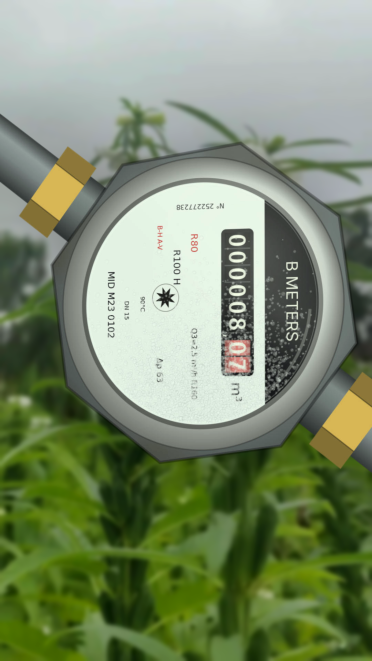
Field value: 8.07 (m³)
